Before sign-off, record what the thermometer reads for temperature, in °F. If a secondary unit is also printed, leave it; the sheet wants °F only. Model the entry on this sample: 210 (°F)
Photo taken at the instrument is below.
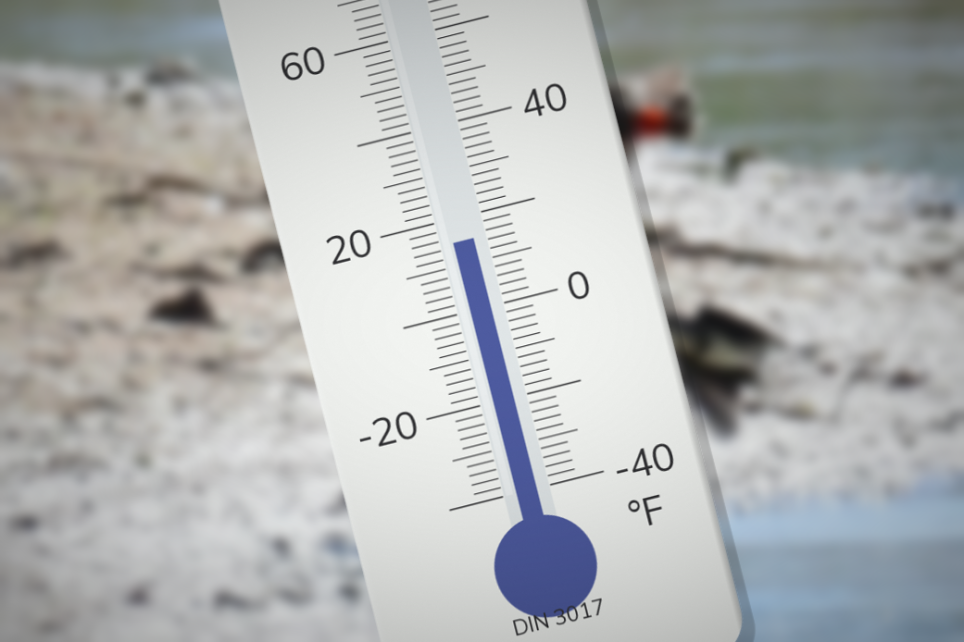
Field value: 15 (°F)
